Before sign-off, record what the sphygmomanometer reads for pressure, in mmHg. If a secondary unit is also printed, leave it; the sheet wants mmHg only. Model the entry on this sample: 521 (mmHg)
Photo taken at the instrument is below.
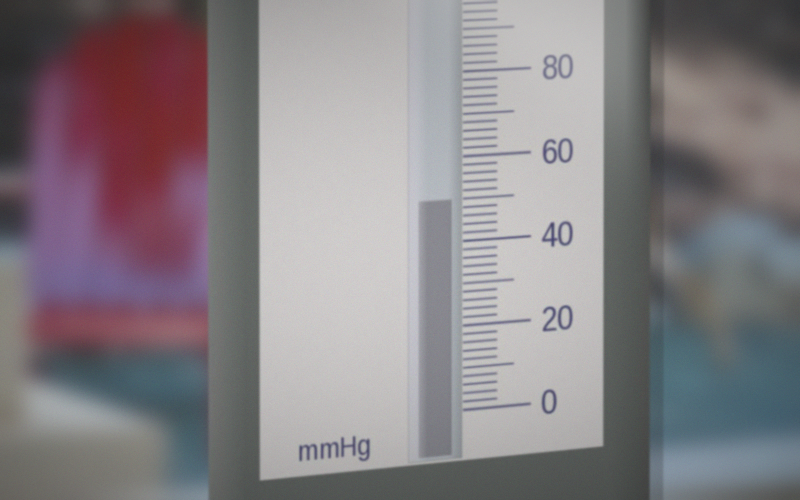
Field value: 50 (mmHg)
